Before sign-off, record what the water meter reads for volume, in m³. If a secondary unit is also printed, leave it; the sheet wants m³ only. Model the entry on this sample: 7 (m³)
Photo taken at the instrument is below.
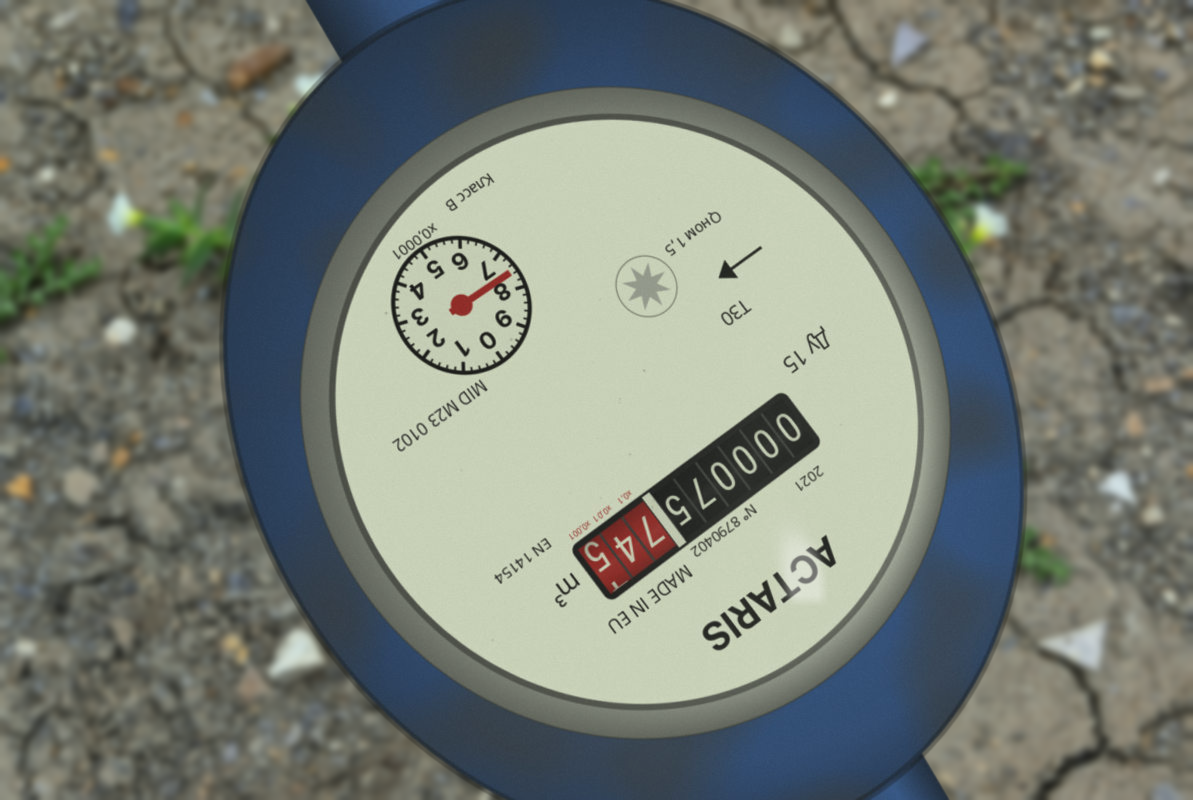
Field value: 75.7447 (m³)
